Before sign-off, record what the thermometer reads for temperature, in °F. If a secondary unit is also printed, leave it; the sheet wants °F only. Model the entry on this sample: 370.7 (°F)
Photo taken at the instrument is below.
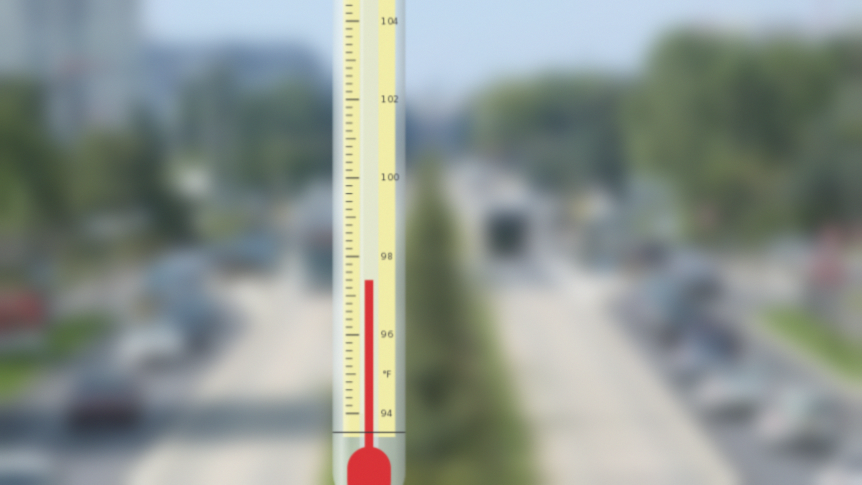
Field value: 97.4 (°F)
